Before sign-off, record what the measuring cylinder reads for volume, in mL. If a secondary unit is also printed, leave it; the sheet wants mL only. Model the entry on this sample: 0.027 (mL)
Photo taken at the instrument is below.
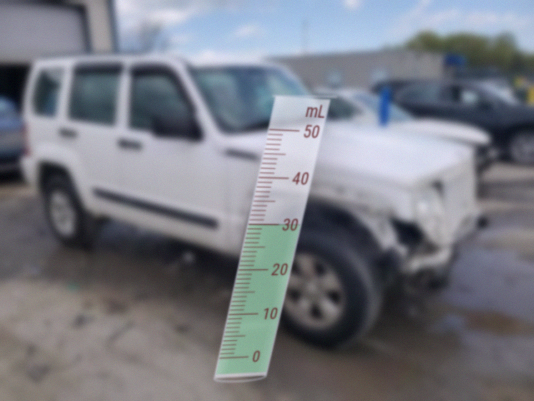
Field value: 30 (mL)
